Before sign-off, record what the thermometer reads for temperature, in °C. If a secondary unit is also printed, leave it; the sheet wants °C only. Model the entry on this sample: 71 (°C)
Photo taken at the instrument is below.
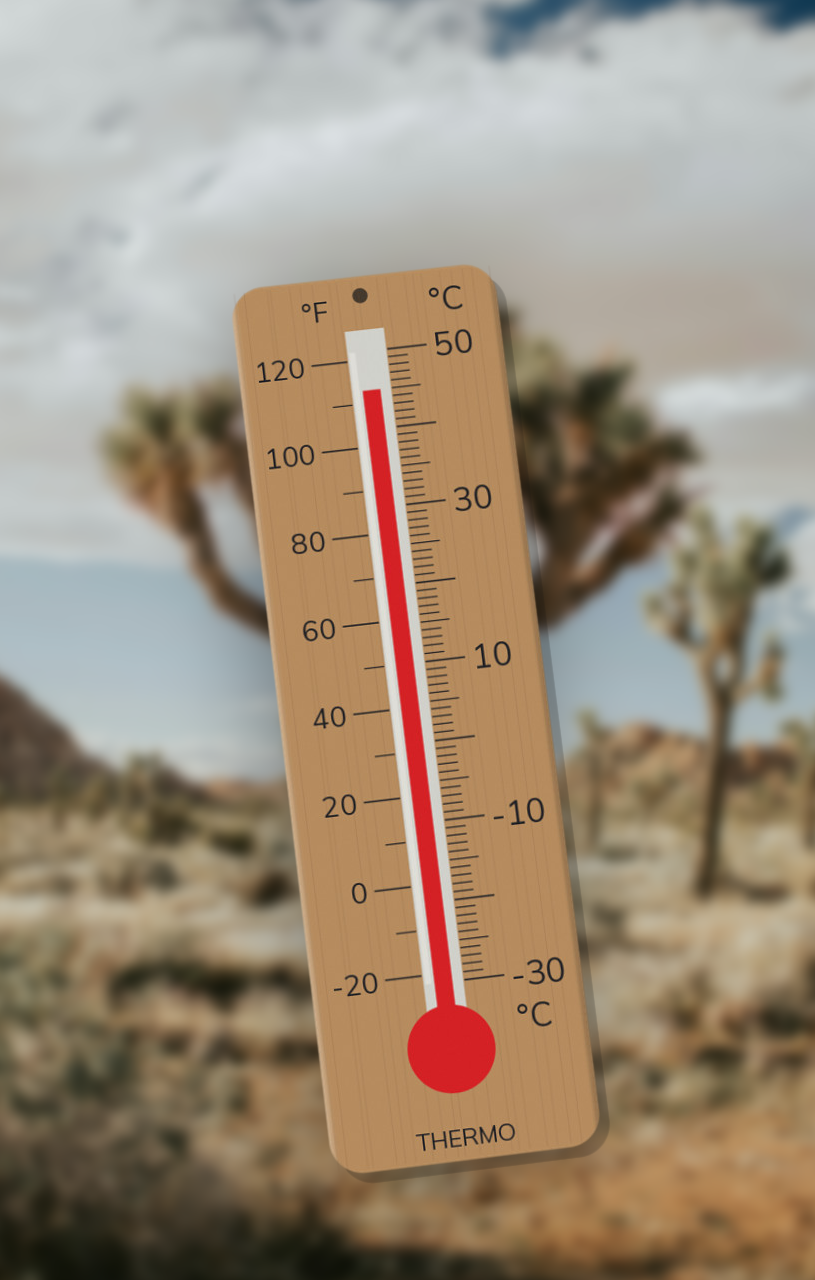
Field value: 45 (°C)
